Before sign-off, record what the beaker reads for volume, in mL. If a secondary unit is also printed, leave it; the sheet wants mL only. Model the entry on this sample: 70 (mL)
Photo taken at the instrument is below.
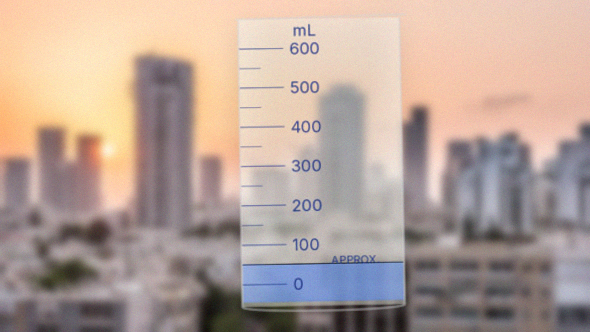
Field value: 50 (mL)
